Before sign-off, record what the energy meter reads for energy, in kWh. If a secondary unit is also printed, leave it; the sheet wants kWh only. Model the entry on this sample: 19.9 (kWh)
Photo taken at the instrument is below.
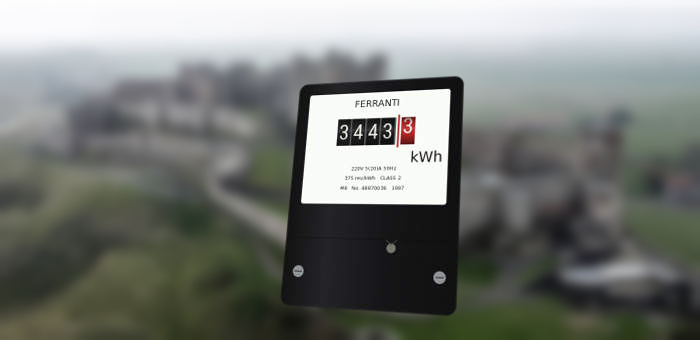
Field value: 3443.3 (kWh)
